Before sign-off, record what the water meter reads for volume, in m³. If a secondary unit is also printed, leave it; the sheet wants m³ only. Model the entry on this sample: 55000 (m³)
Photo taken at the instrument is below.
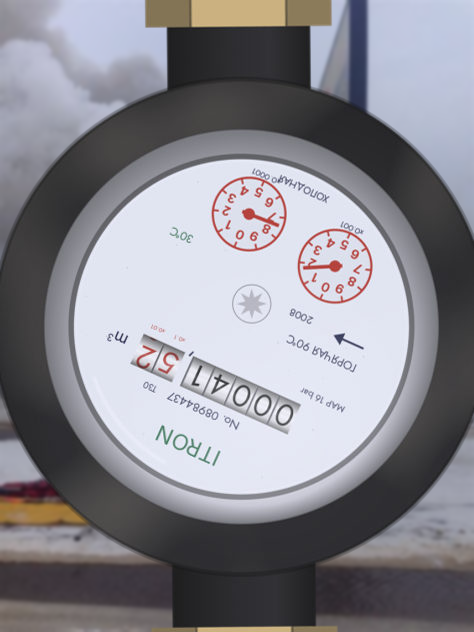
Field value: 41.5217 (m³)
